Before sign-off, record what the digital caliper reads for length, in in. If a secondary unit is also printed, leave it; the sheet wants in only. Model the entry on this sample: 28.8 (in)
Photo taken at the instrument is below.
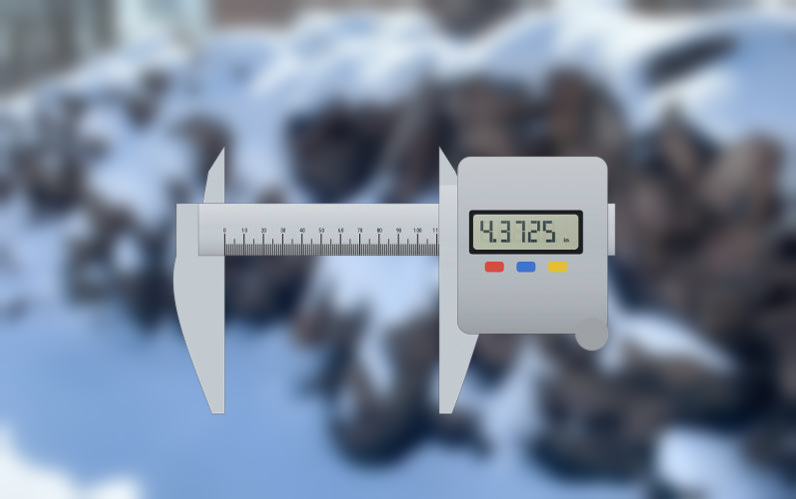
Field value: 4.3725 (in)
